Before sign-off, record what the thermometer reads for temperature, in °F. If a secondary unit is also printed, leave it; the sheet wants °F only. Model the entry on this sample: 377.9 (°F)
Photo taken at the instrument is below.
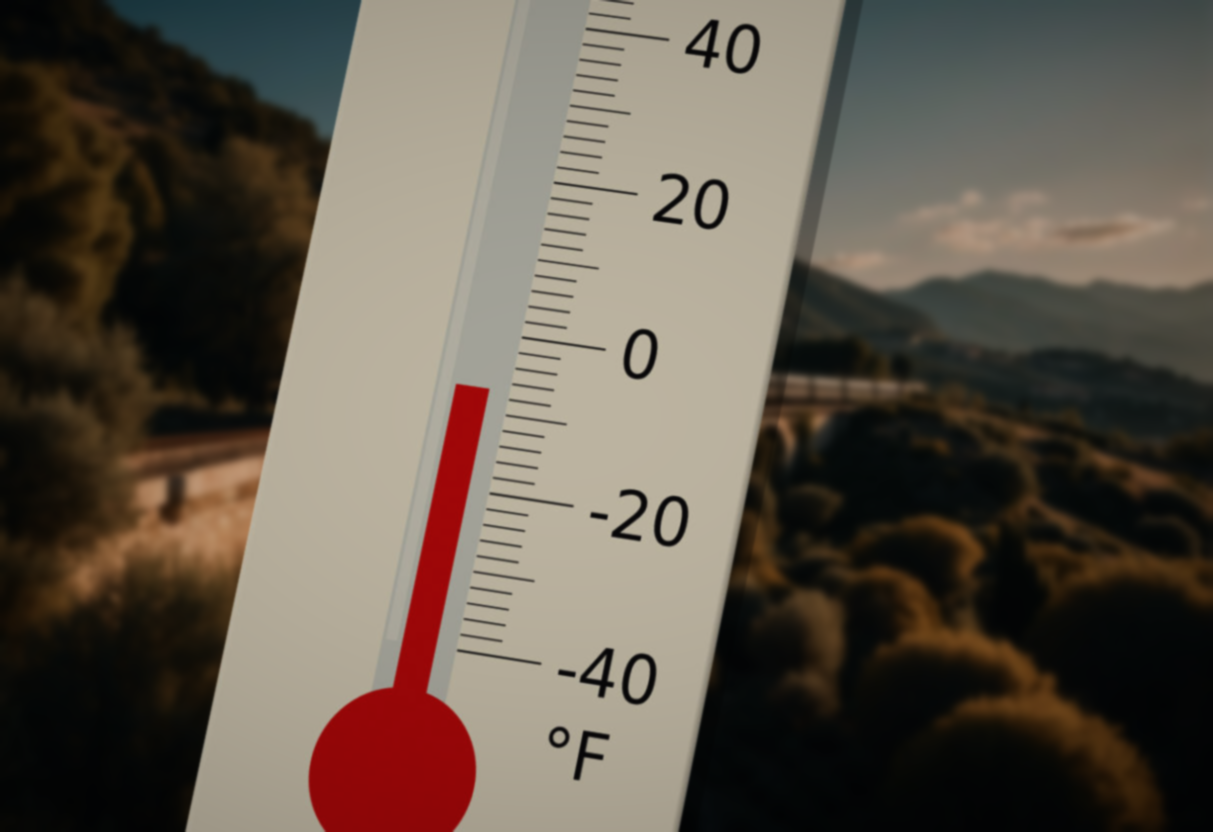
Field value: -7 (°F)
